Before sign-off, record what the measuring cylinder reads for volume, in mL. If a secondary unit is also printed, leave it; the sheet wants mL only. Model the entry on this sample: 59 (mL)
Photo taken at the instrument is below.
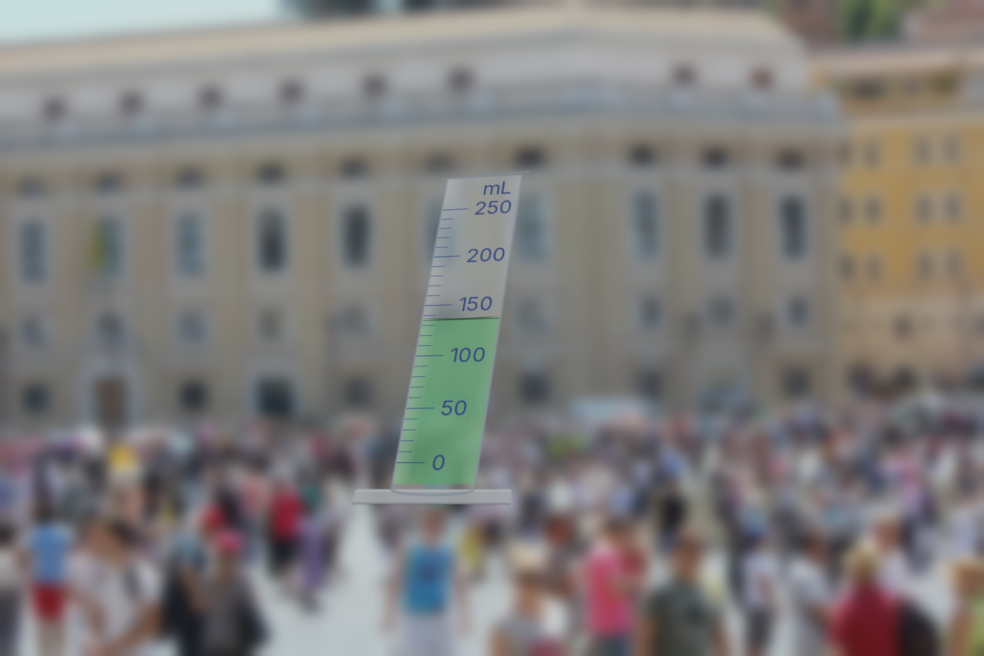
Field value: 135 (mL)
